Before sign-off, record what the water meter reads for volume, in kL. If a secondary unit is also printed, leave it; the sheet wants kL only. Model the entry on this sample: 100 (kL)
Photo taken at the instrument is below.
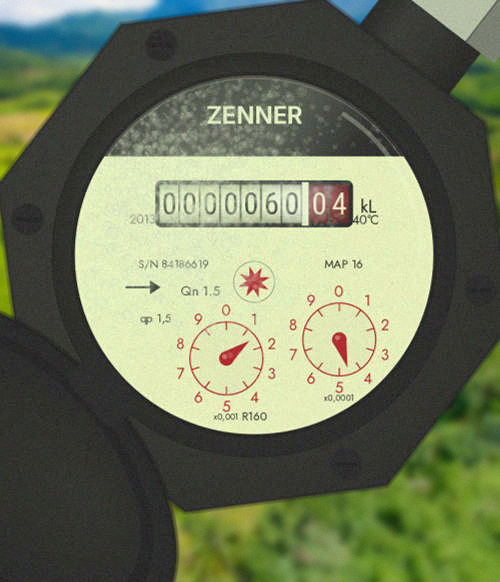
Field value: 60.0414 (kL)
